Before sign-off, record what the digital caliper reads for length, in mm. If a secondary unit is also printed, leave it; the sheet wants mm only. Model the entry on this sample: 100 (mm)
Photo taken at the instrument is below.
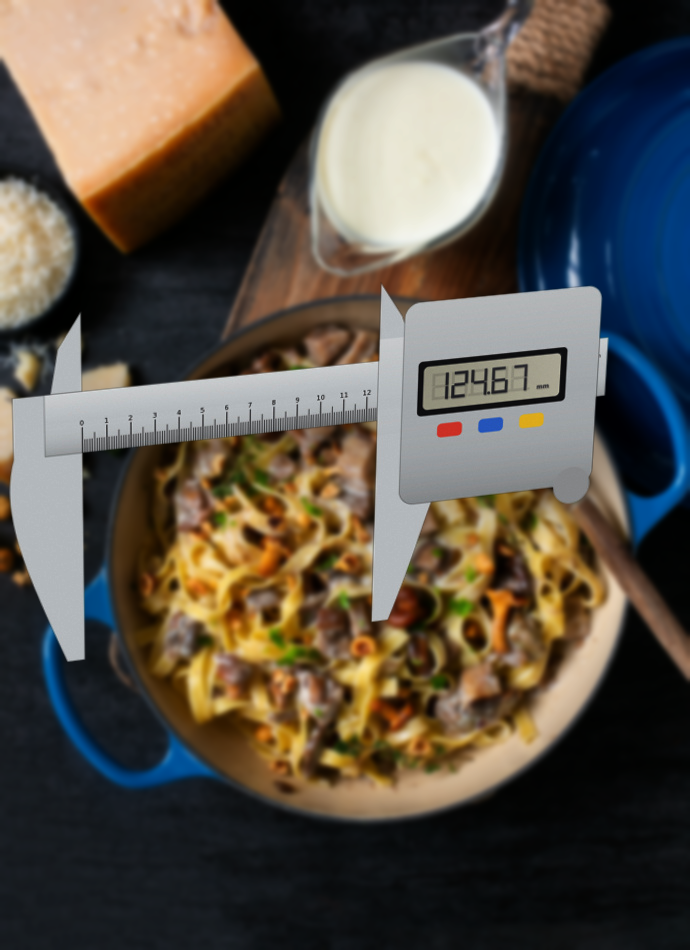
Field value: 124.67 (mm)
